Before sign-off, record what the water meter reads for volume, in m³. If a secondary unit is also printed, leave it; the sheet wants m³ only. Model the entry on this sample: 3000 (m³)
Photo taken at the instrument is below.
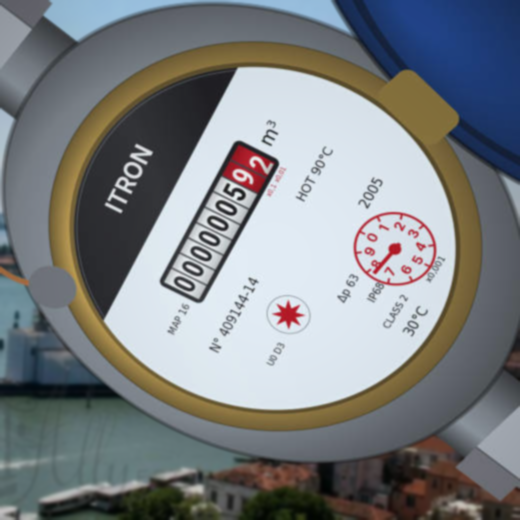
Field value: 5.917 (m³)
